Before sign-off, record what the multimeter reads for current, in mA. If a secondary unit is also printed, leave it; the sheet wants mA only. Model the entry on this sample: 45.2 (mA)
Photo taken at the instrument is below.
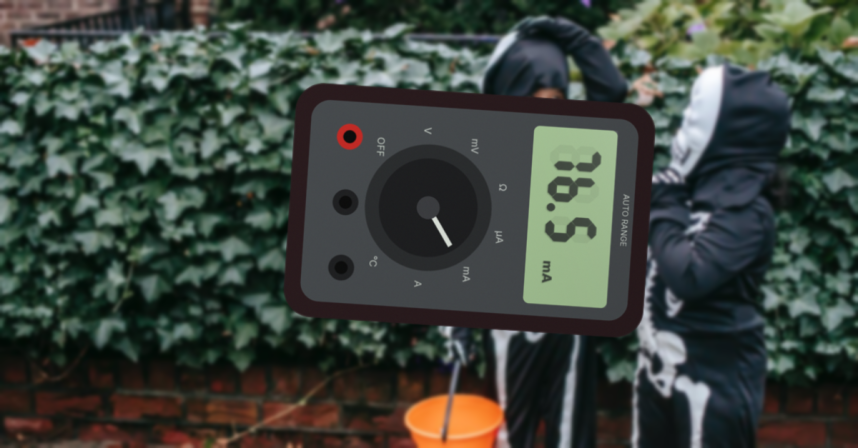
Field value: 76.5 (mA)
